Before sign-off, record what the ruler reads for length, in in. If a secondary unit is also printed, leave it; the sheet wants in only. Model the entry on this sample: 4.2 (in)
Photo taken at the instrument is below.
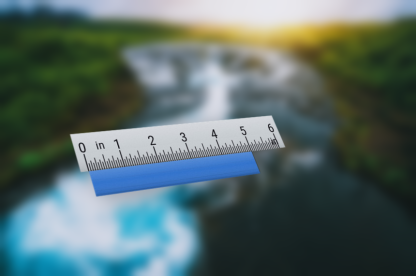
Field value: 5 (in)
